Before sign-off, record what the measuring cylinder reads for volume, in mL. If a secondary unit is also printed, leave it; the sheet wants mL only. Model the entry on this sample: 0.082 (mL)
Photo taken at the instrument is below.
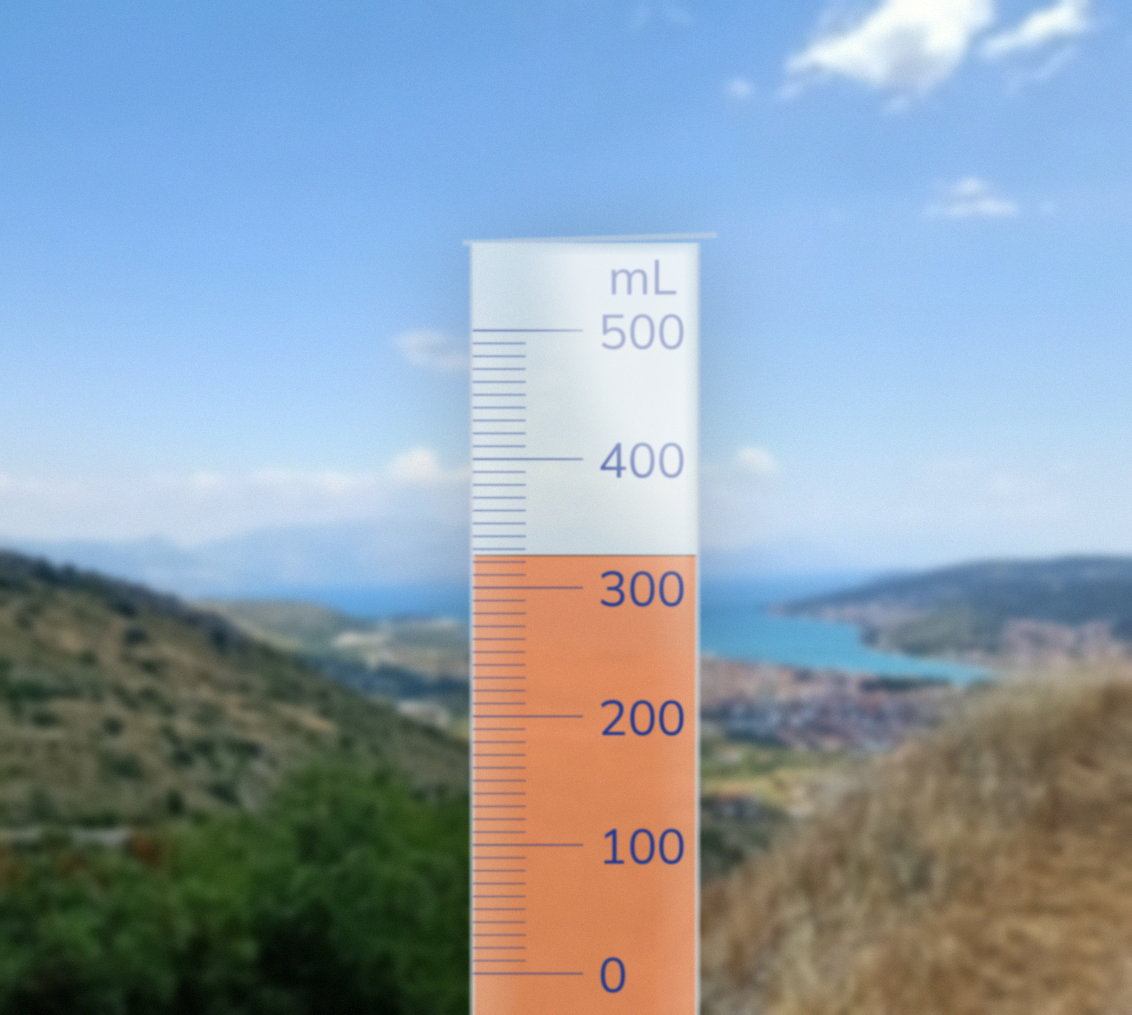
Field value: 325 (mL)
